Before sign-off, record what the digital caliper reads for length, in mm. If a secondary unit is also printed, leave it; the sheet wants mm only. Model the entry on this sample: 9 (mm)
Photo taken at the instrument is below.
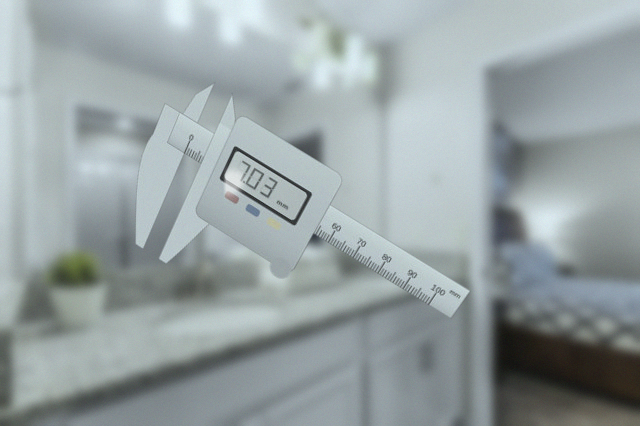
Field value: 7.03 (mm)
